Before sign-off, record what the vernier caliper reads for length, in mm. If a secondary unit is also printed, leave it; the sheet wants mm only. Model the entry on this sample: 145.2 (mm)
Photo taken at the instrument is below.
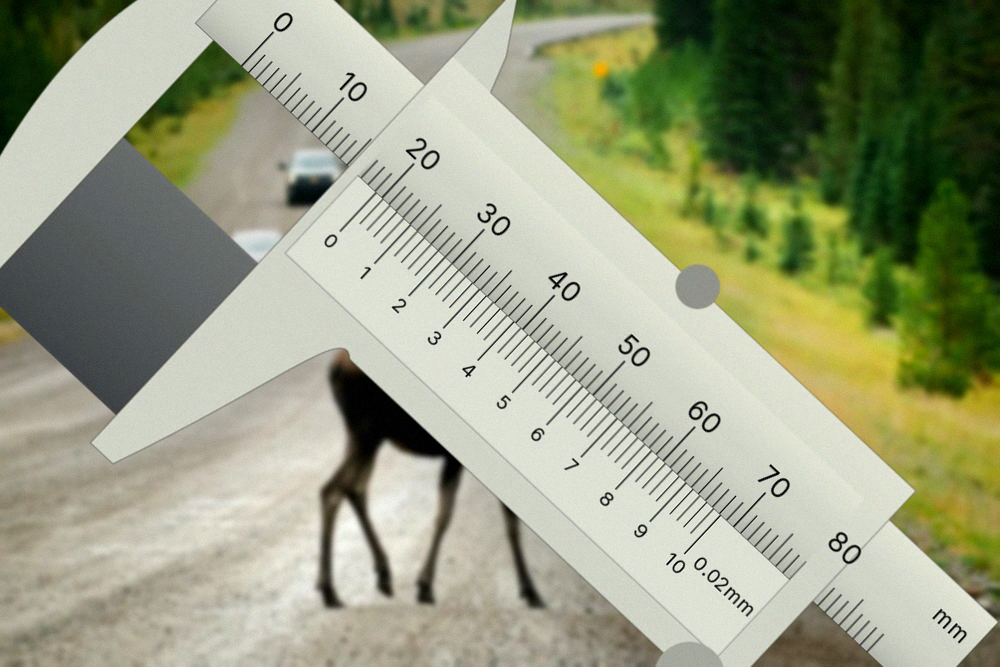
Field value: 19.2 (mm)
